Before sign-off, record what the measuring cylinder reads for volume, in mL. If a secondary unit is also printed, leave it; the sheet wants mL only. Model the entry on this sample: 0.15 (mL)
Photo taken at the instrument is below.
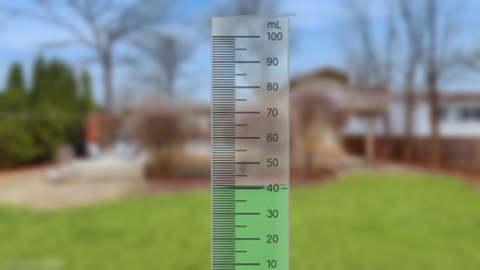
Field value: 40 (mL)
